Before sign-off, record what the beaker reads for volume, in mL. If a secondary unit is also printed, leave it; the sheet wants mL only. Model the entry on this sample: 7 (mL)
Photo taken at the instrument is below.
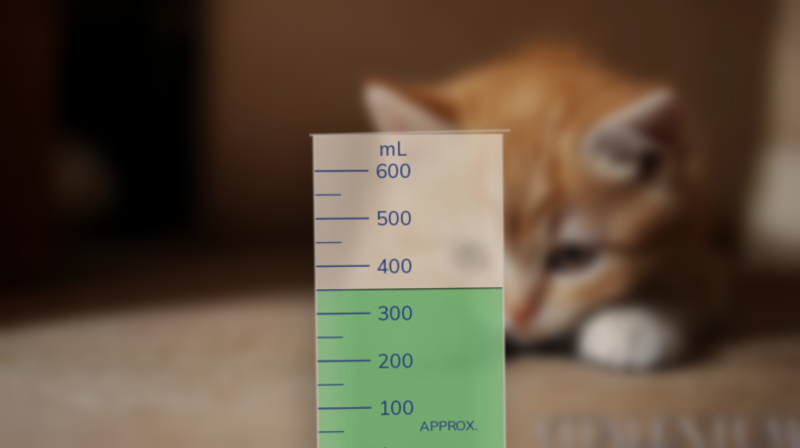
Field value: 350 (mL)
